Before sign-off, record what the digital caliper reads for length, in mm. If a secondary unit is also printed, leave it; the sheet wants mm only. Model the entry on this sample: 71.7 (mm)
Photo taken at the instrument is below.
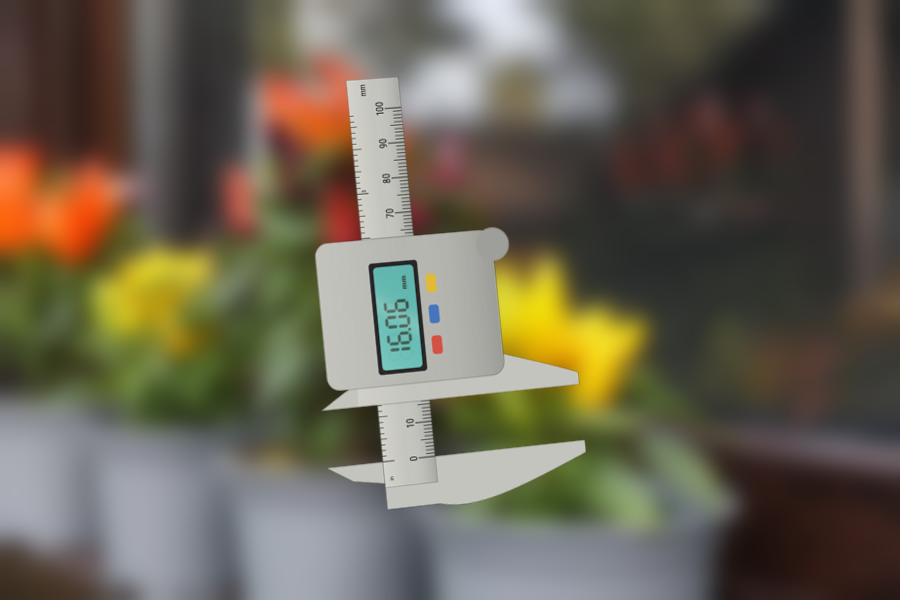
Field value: 16.06 (mm)
